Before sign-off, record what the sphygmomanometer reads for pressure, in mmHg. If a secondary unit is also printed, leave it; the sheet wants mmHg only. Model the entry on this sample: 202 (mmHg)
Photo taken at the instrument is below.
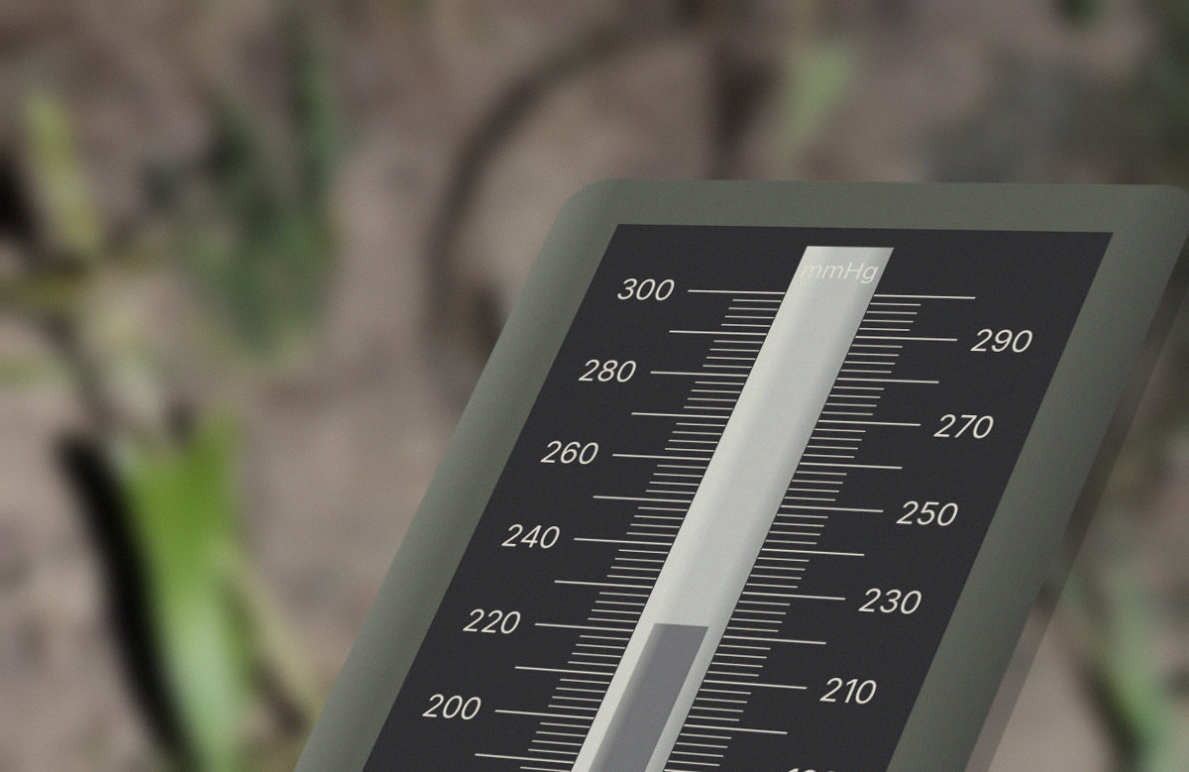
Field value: 222 (mmHg)
